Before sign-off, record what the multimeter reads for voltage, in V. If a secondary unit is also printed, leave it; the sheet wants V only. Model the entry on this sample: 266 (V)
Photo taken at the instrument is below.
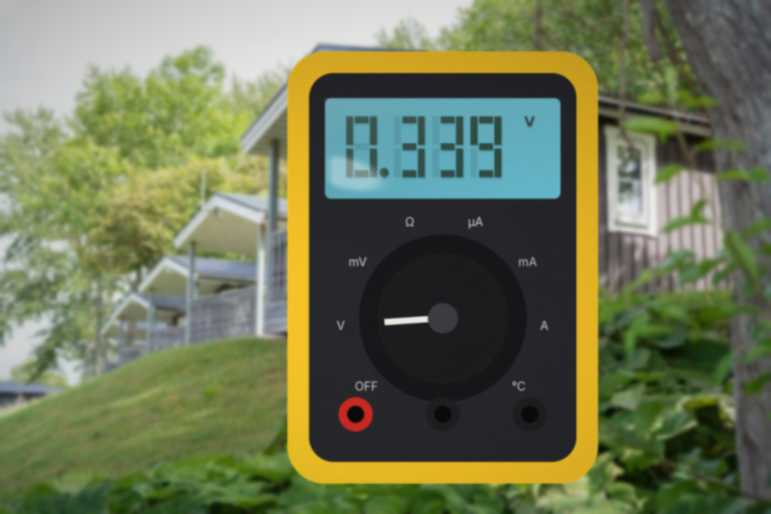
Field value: 0.339 (V)
